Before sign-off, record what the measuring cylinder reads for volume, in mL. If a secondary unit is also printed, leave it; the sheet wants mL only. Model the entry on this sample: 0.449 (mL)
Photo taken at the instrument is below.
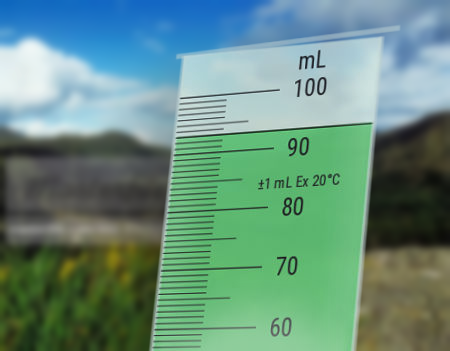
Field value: 93 (mL)
